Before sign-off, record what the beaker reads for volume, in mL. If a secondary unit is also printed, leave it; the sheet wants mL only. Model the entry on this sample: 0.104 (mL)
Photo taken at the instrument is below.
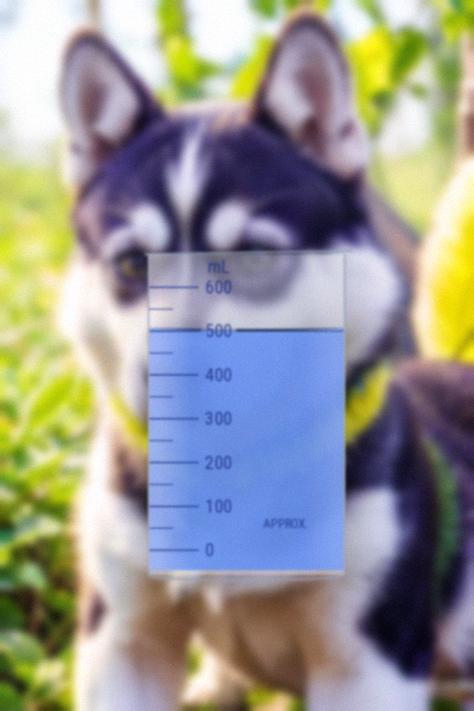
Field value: 500 (mL)
